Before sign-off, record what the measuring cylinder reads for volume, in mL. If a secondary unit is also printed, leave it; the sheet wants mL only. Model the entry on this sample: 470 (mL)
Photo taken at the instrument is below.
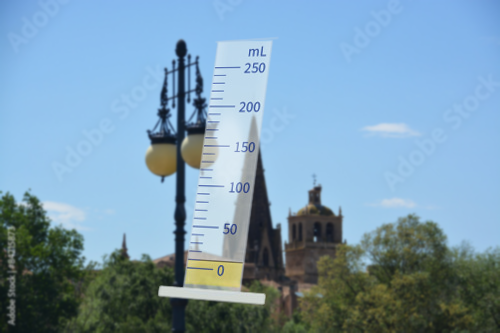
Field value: 10 (mL)
